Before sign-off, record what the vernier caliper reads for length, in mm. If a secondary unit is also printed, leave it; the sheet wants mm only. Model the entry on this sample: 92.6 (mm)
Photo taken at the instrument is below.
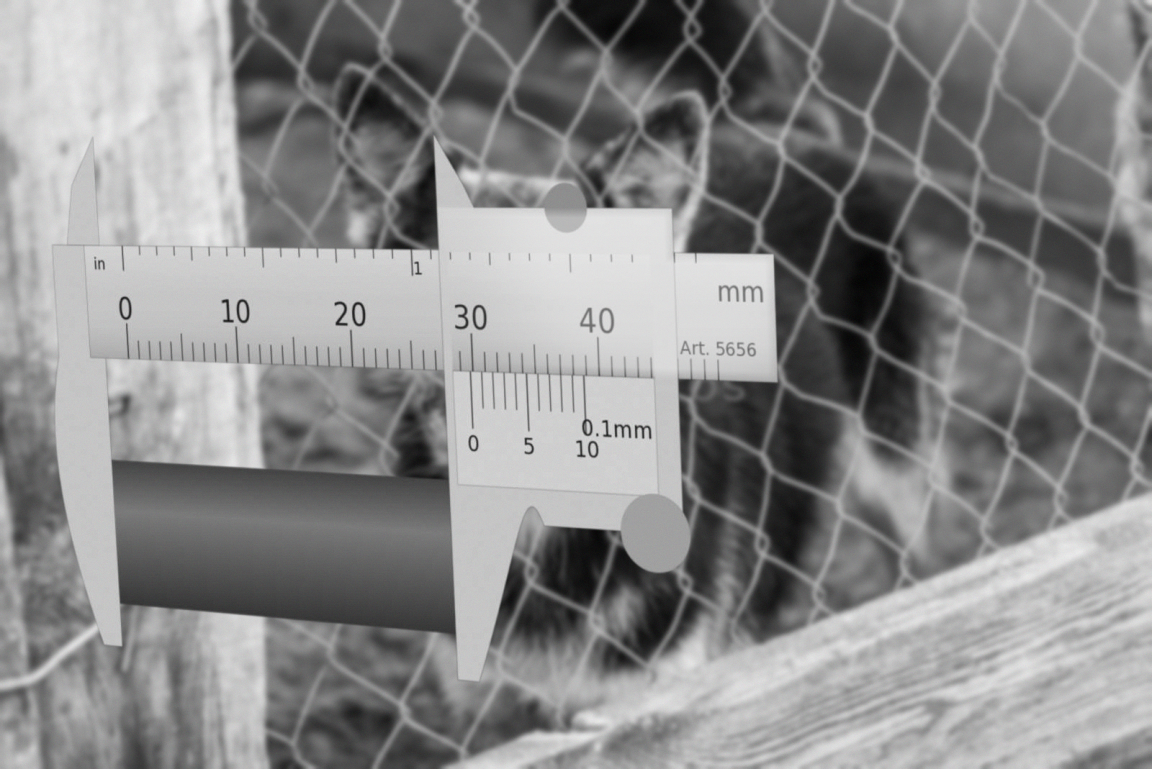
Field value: 29.8 (mm)
